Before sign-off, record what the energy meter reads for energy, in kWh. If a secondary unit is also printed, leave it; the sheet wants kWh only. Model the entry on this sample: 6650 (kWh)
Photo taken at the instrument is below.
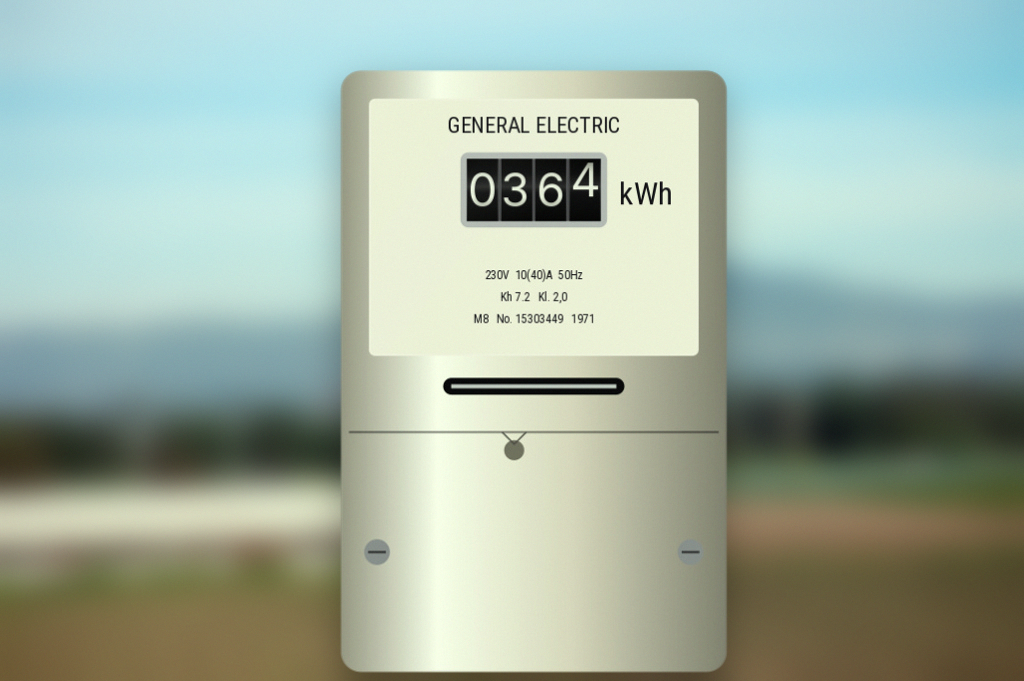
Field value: 364 (kWh)
